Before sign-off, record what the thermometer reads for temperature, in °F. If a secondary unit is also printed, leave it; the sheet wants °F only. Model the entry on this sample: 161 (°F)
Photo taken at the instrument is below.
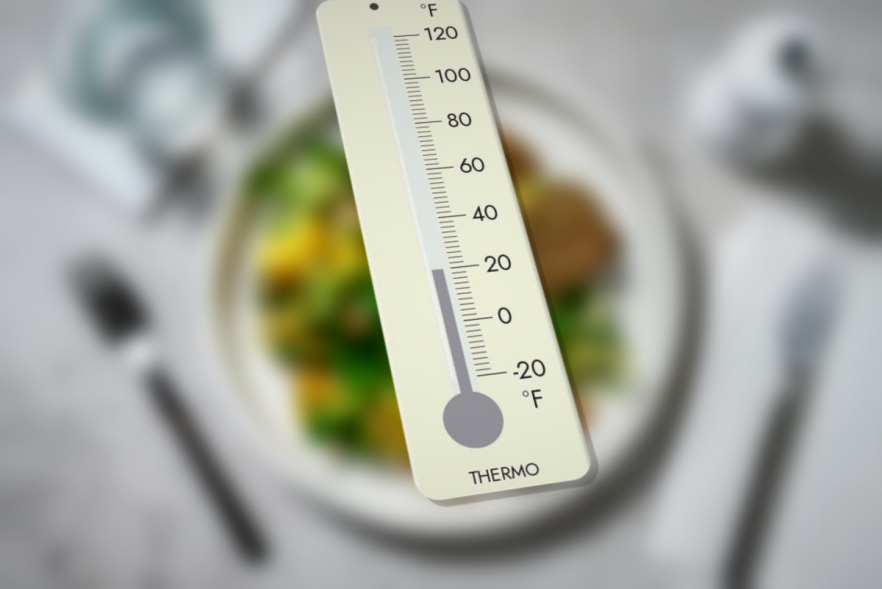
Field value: 20 (°F)
